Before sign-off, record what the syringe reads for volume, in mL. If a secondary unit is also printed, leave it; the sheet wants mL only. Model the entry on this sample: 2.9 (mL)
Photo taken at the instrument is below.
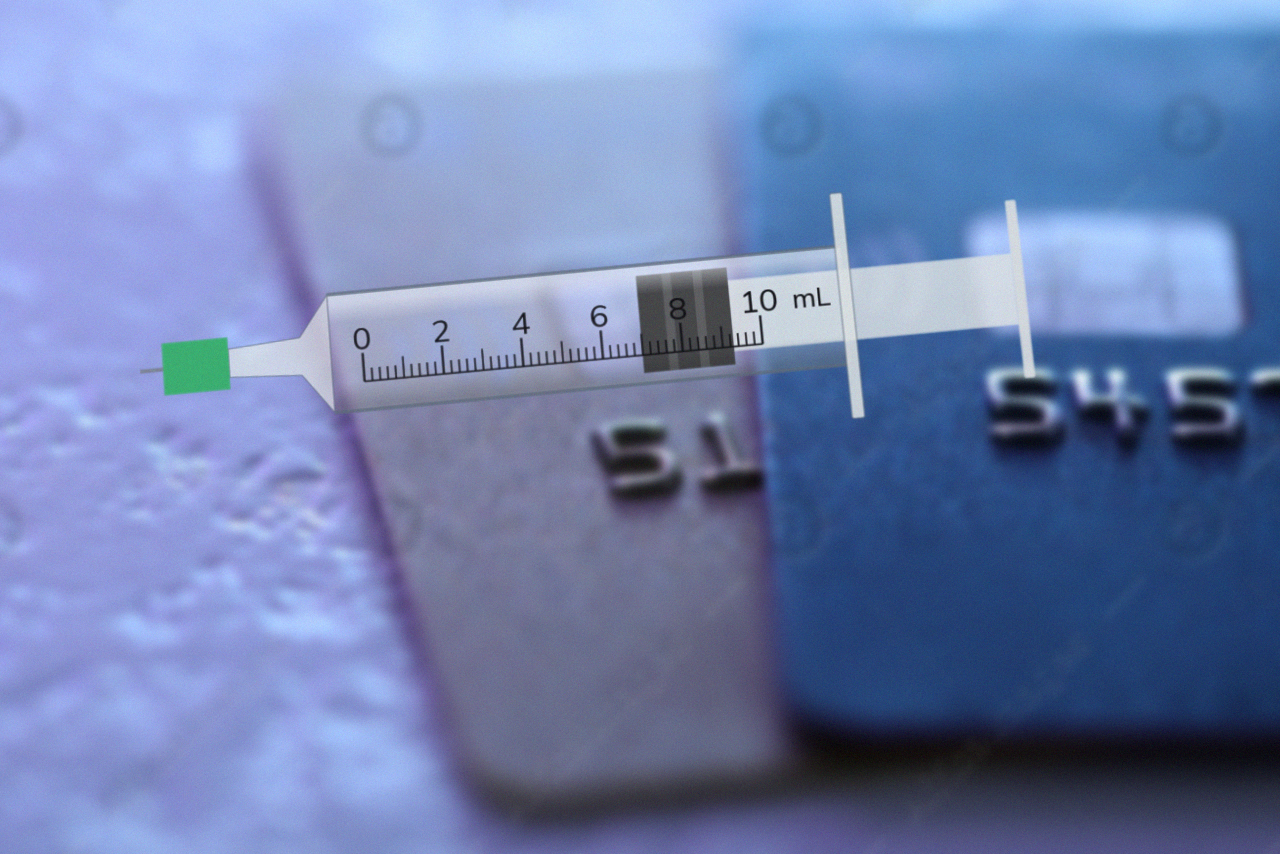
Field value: 7 (mL)
